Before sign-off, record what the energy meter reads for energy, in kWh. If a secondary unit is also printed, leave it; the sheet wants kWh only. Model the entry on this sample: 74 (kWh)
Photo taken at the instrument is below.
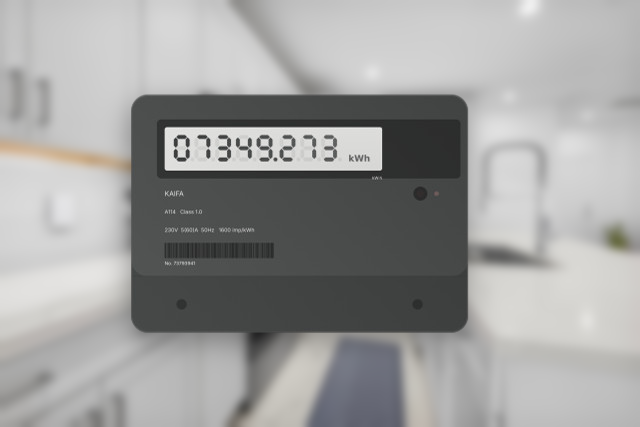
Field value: 7349.273 (kWh)
